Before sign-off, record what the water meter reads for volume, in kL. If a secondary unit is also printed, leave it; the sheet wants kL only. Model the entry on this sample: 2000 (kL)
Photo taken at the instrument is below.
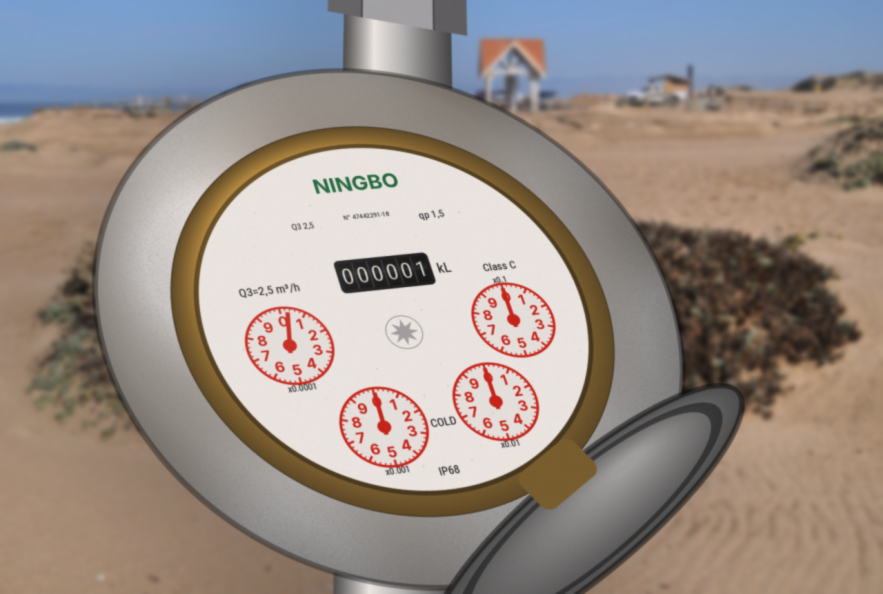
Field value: 1.0000 (kL)
